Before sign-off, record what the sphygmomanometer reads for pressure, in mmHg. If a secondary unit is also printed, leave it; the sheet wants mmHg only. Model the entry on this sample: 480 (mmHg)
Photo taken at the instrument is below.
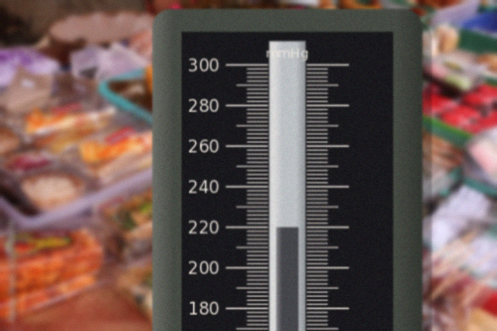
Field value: 220 (mmHg)
